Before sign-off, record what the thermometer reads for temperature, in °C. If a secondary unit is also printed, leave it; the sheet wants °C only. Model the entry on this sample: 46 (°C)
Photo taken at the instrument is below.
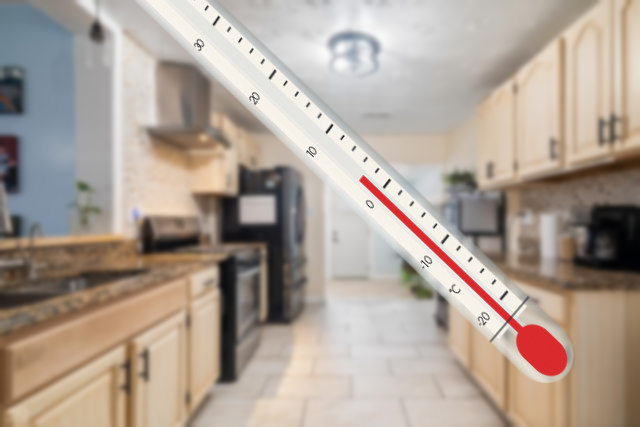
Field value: 3 (°C)
